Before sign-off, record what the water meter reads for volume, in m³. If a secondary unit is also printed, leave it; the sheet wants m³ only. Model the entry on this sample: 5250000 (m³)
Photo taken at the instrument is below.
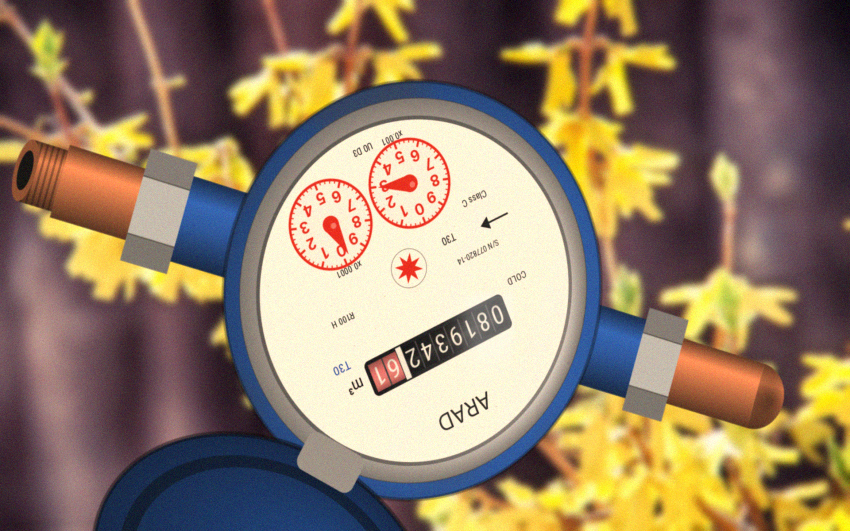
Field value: 819342.6129 (m³)
